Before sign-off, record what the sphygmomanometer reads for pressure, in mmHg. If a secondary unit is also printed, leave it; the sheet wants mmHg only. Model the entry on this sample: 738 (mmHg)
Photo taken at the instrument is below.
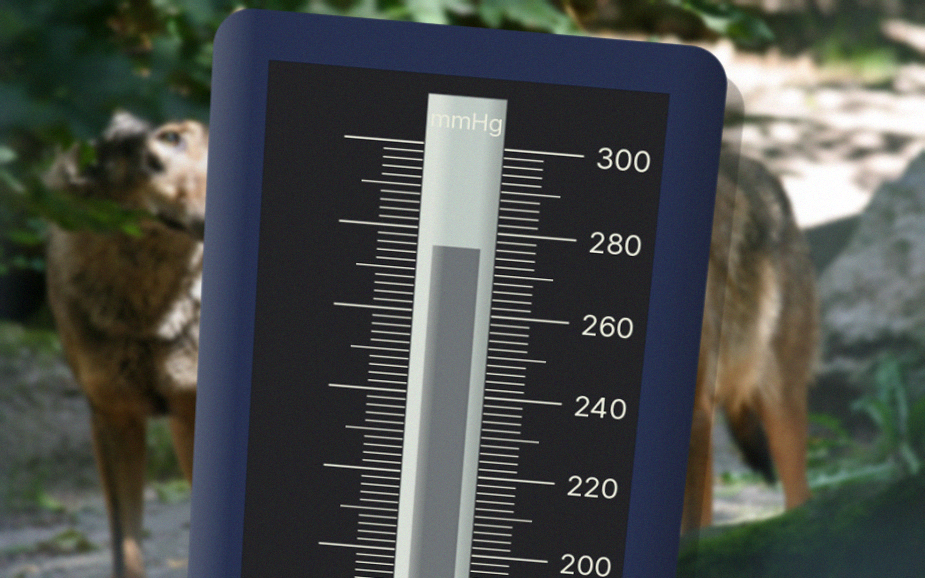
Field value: 276 (mmHg)
